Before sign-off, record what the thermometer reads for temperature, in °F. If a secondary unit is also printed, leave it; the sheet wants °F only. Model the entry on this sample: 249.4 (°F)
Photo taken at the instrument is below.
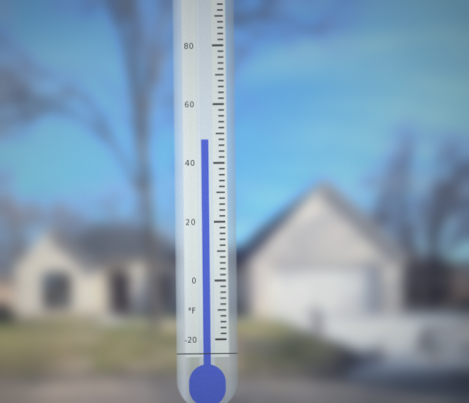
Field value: 48 (°F)
